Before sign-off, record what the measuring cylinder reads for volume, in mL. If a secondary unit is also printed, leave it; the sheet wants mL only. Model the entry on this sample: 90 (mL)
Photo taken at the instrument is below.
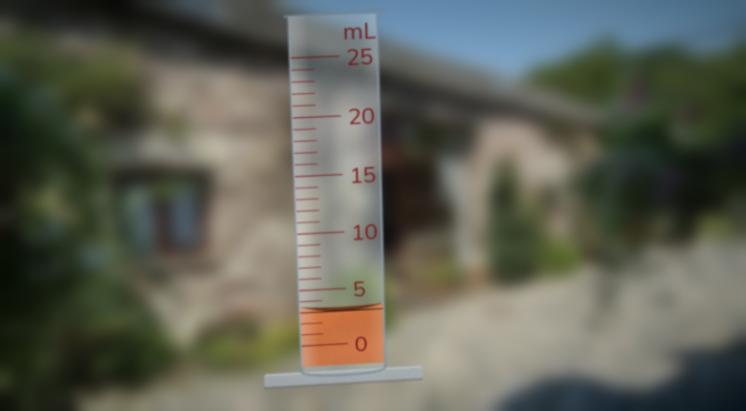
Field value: 3 (mL)
